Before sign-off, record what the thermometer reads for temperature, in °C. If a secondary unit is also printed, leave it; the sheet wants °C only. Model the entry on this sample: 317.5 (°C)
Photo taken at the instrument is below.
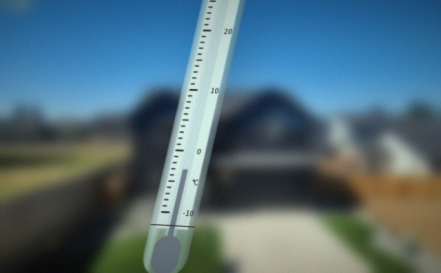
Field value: -3 (°C)
